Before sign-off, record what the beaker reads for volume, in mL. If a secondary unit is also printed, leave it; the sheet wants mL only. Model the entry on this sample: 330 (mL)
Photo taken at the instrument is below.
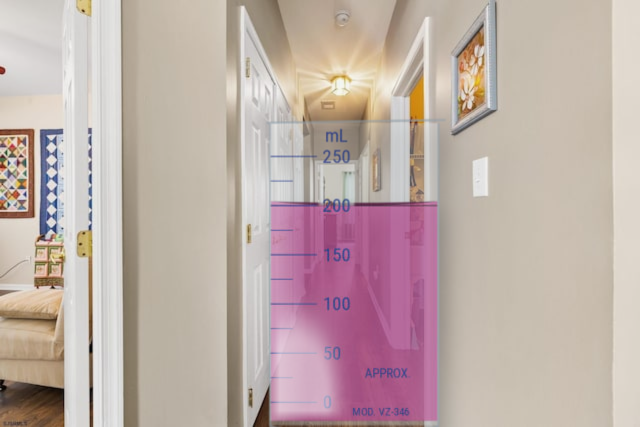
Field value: 200 (mL)
